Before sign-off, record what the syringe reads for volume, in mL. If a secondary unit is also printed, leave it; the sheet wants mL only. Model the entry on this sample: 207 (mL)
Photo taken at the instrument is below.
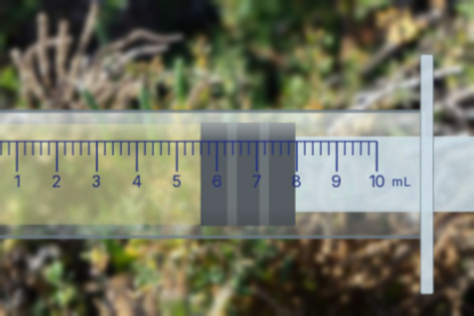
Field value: 5.6 (mL)
